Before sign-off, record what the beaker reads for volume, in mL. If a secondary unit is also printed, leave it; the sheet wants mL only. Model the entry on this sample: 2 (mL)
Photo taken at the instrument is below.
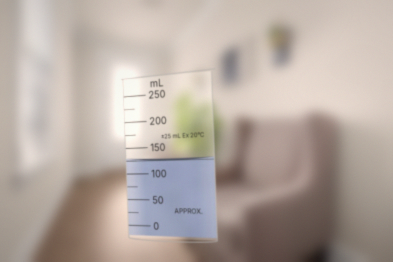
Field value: 125 (mL)
